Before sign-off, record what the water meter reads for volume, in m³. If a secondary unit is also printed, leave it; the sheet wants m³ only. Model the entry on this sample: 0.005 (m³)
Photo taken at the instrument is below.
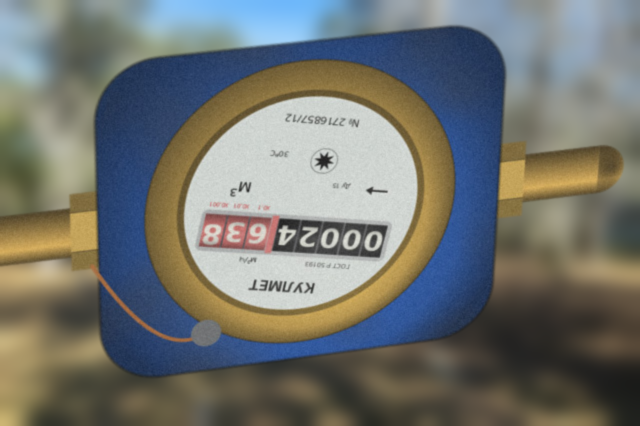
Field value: 24.638 (m³)
